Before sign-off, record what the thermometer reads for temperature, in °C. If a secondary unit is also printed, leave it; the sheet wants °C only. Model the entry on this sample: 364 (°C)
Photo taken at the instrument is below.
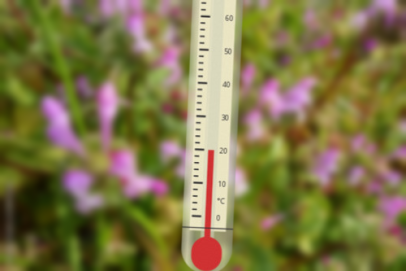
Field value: 20 (°C)
